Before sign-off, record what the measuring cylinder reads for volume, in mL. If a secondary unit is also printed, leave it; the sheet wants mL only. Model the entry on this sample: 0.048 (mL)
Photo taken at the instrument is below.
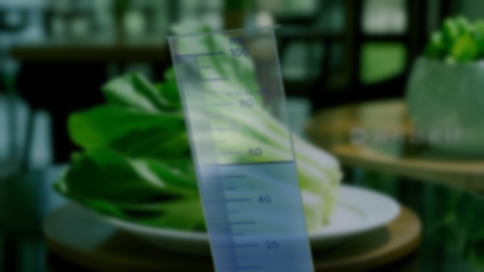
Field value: 55 (mL)
